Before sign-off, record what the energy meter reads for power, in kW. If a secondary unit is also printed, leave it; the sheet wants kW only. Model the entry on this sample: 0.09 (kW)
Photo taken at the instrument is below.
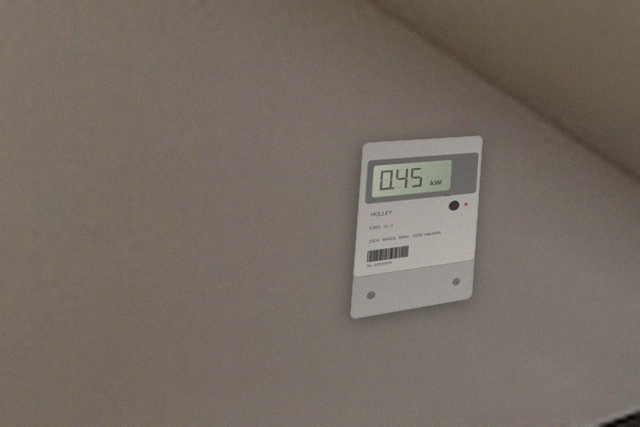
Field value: 0.45 (kW)
